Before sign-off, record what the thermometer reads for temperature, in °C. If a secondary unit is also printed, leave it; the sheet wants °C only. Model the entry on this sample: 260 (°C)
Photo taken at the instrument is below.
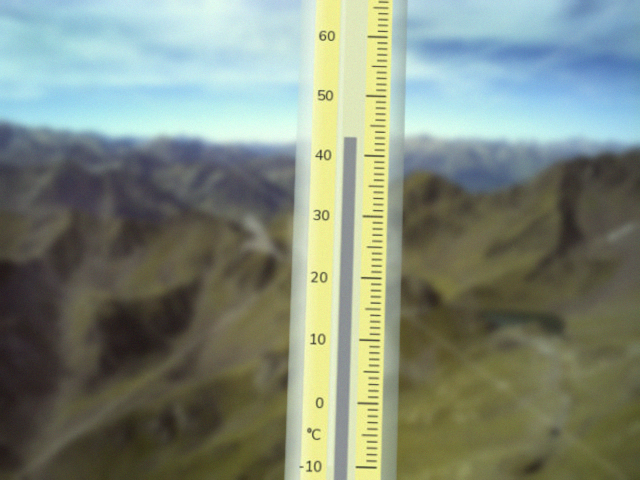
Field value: 43 (°C)
